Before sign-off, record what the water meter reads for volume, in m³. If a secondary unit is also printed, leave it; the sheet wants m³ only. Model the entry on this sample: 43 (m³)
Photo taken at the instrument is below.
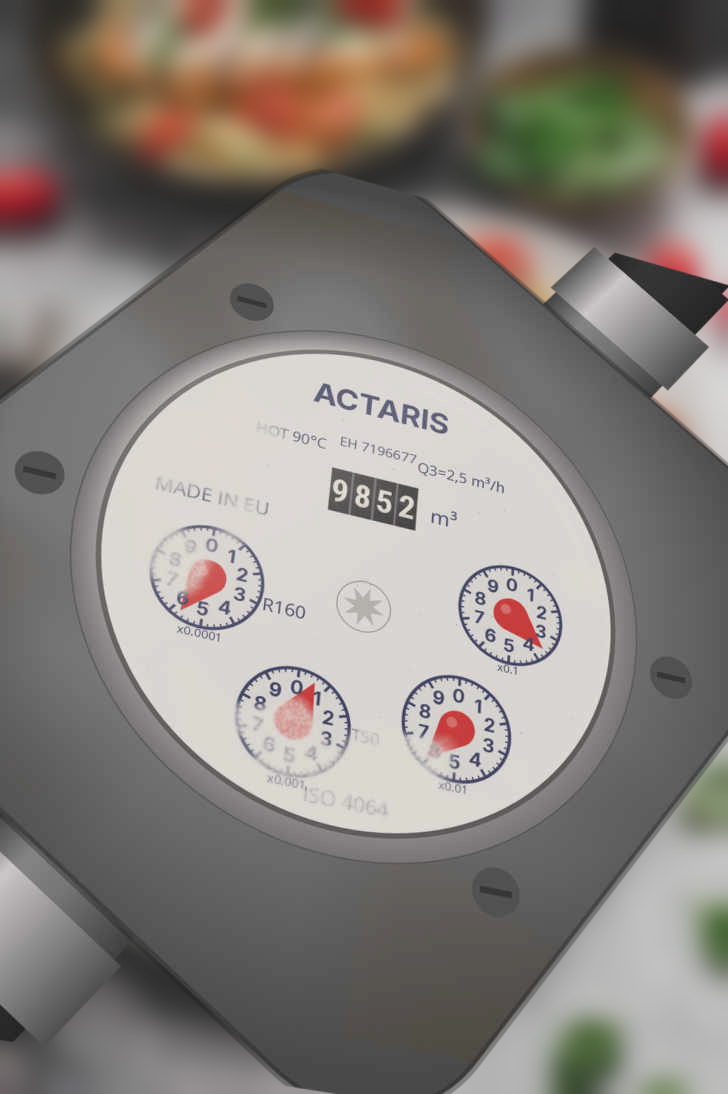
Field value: 9852.3605 (m³)
